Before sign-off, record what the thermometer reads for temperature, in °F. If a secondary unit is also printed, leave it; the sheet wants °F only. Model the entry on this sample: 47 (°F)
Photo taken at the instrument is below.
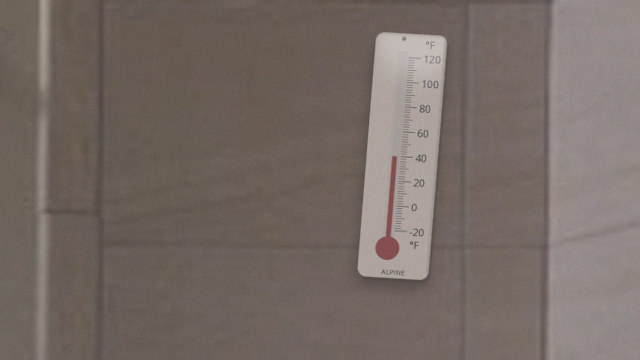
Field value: 40 (°F)
